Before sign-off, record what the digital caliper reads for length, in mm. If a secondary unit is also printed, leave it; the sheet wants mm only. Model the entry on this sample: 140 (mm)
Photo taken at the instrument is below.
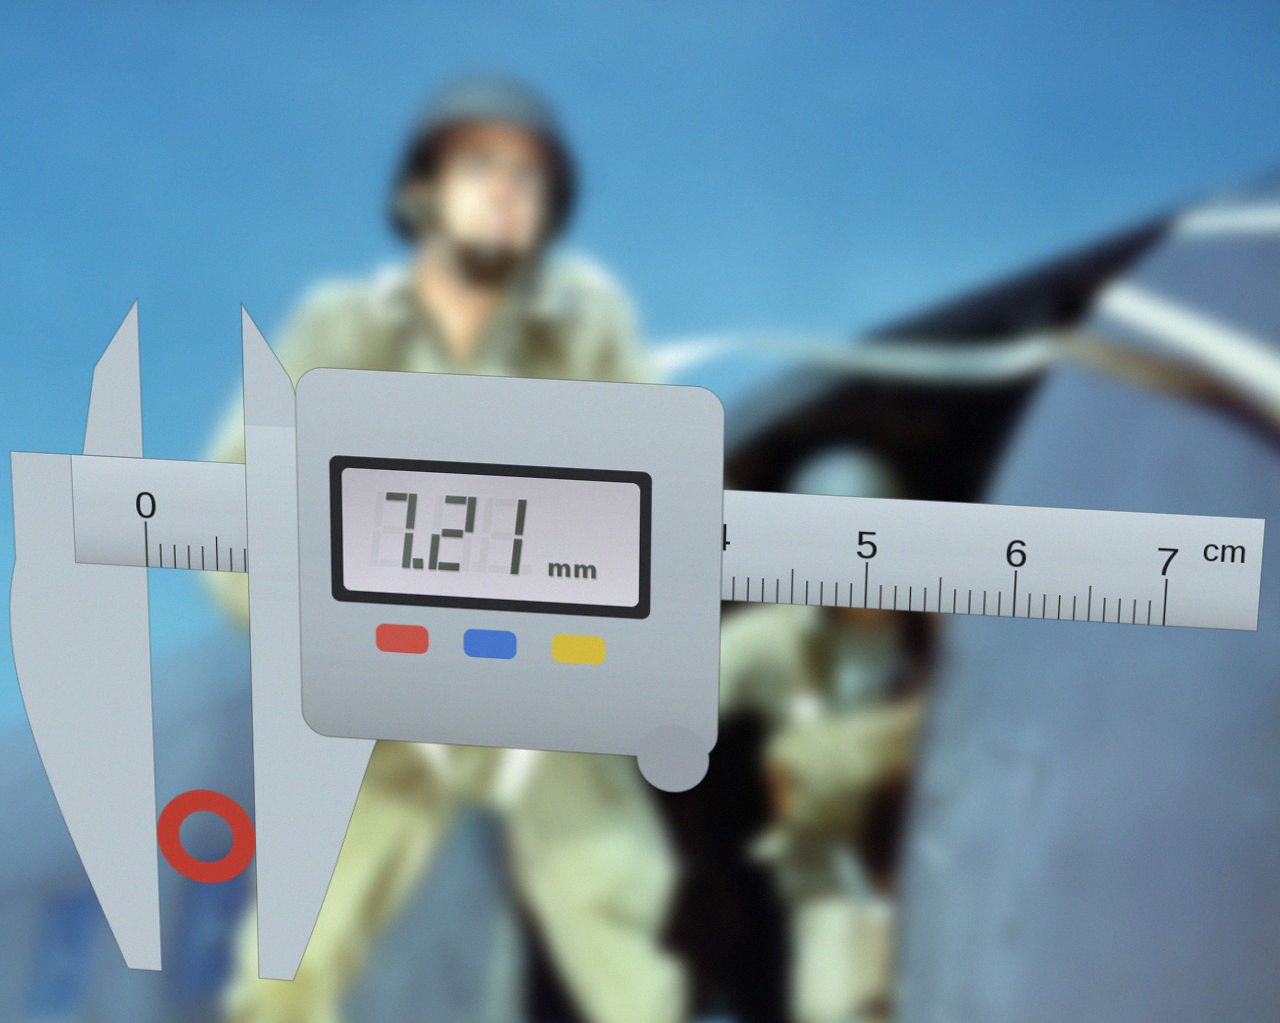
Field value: 7.21 (mm)
